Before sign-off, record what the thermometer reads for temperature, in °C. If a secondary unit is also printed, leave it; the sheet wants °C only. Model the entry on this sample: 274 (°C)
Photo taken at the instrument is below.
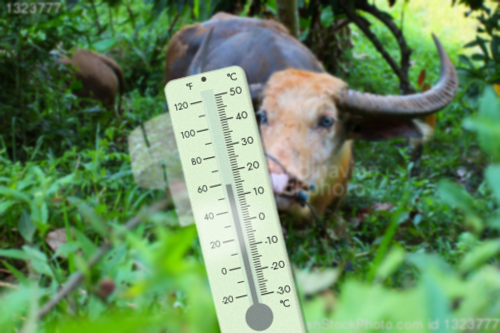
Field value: 15 (°C)
